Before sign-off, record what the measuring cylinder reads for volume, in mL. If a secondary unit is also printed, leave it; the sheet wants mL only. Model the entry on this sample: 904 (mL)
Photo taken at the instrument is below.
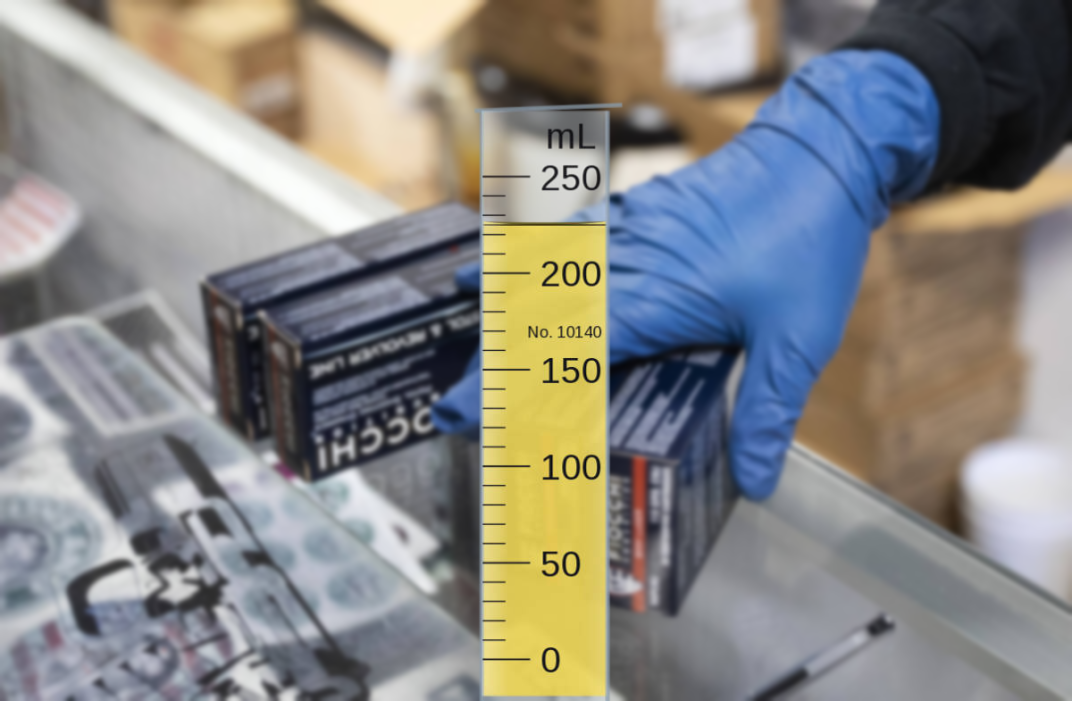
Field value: 225 (mL)
